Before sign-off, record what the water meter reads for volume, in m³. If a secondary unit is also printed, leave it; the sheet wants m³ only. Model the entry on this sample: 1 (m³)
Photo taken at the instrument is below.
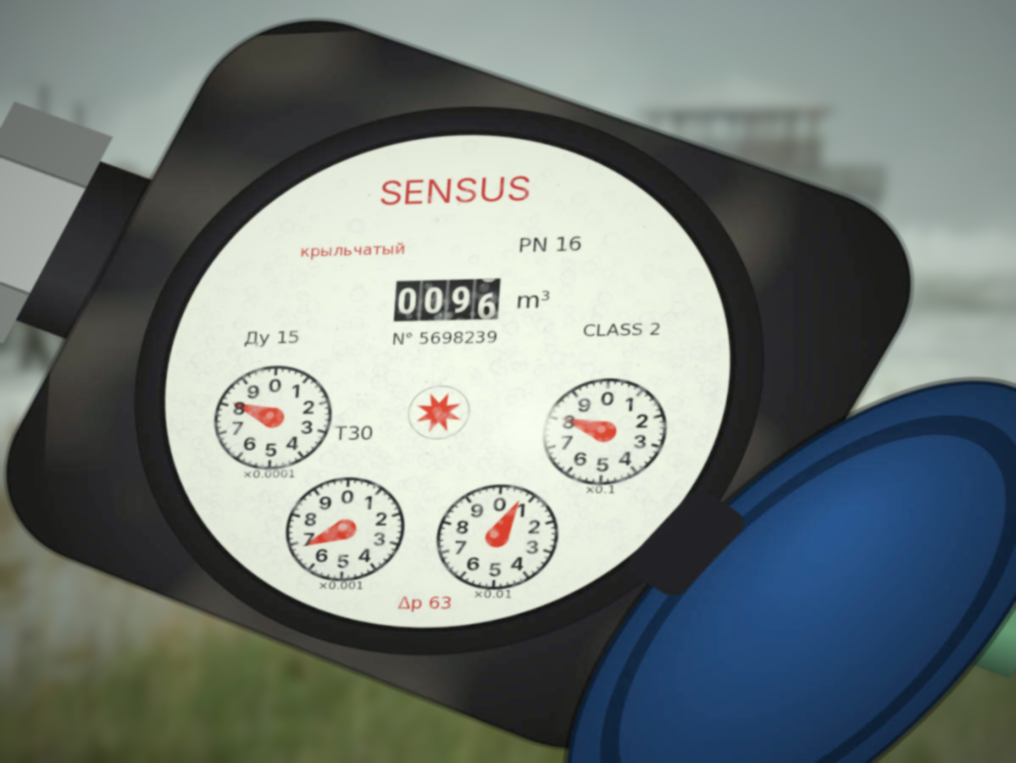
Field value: 95.8068 (m³)
